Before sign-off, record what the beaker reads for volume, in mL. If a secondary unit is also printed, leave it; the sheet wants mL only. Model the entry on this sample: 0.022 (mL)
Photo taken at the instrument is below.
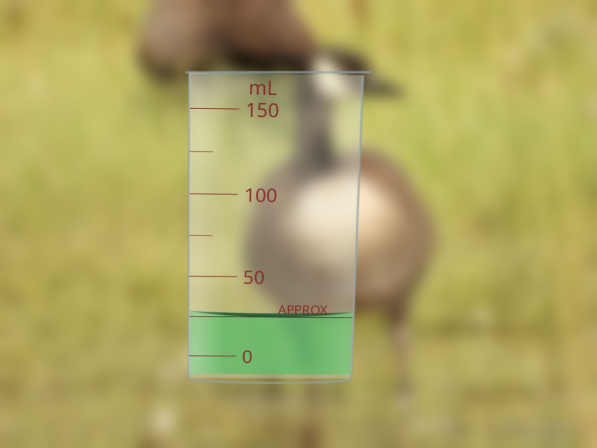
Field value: 25 (mL)
